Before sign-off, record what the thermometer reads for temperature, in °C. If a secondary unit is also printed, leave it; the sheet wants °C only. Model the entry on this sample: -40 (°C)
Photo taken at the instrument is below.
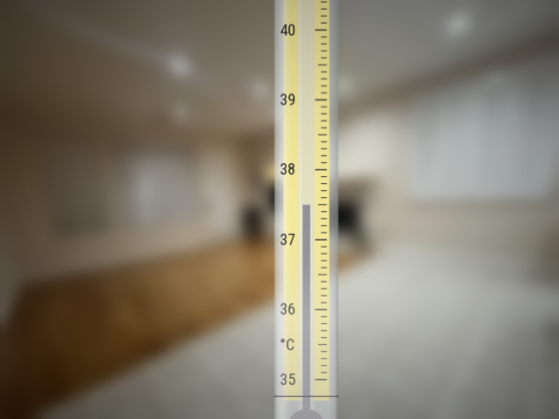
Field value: 37.5 (°C)
